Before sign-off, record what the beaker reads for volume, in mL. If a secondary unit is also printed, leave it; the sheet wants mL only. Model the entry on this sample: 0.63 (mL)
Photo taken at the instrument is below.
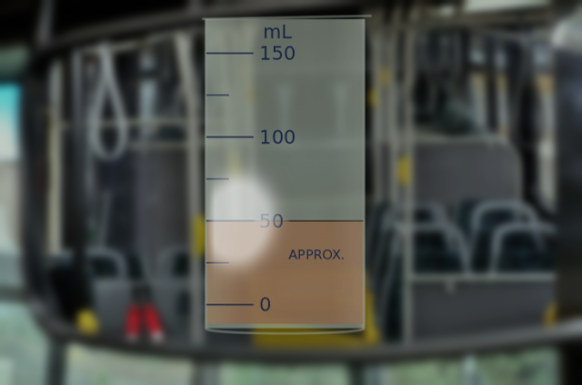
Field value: 50 (mL)
